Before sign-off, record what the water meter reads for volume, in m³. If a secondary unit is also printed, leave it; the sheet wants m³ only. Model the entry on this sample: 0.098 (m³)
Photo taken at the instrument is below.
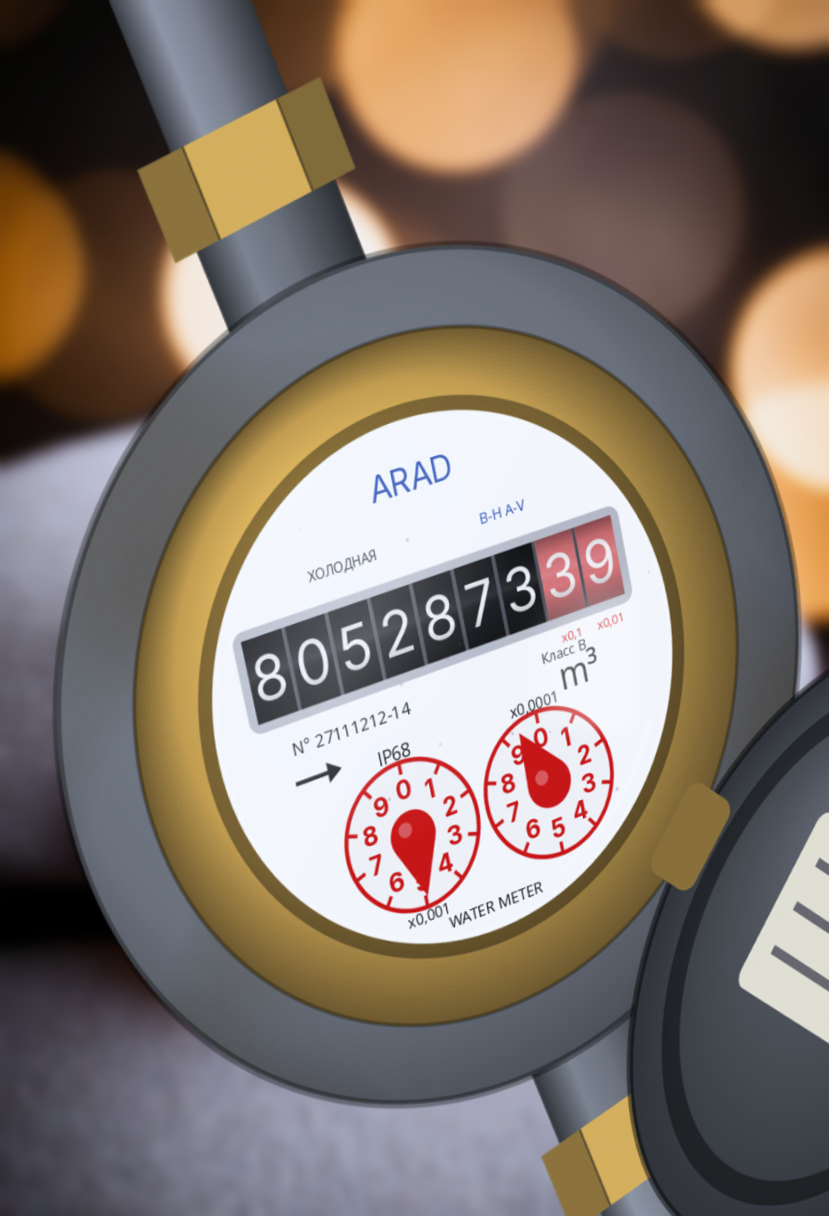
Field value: 8052873.3949 (m³)
